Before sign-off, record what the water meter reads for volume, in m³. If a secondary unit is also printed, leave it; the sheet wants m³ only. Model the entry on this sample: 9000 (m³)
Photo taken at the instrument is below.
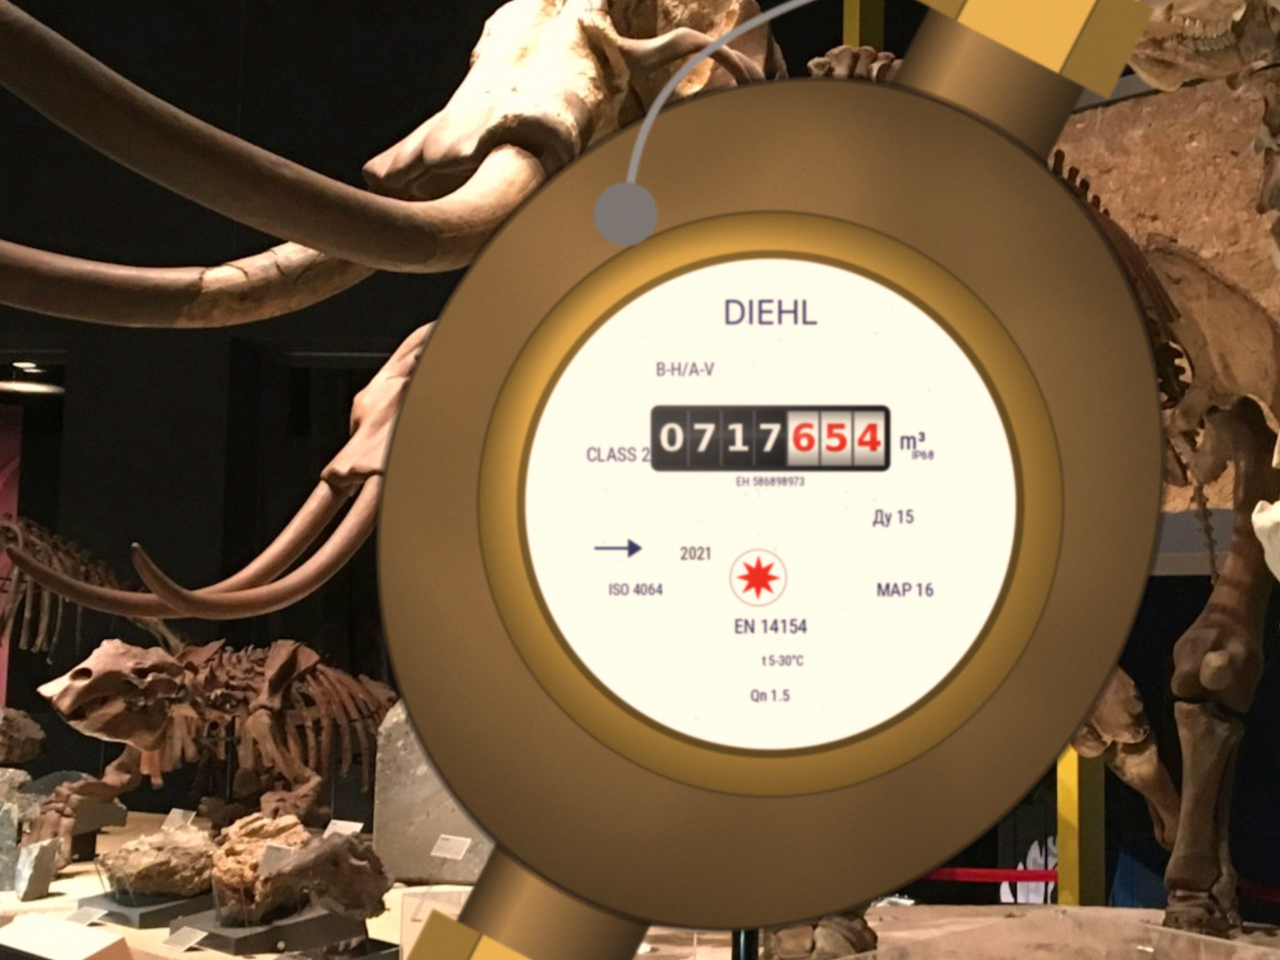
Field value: 717.654 (m³)
